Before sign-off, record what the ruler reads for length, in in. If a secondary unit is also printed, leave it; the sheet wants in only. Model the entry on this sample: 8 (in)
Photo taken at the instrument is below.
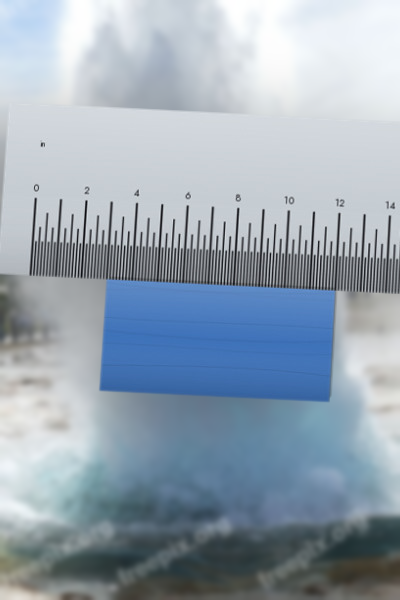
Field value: 9 (in)
